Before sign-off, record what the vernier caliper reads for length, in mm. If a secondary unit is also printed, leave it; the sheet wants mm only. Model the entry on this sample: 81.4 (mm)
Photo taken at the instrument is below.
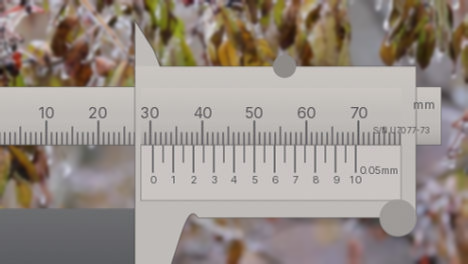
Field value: 30.5 (mm)
